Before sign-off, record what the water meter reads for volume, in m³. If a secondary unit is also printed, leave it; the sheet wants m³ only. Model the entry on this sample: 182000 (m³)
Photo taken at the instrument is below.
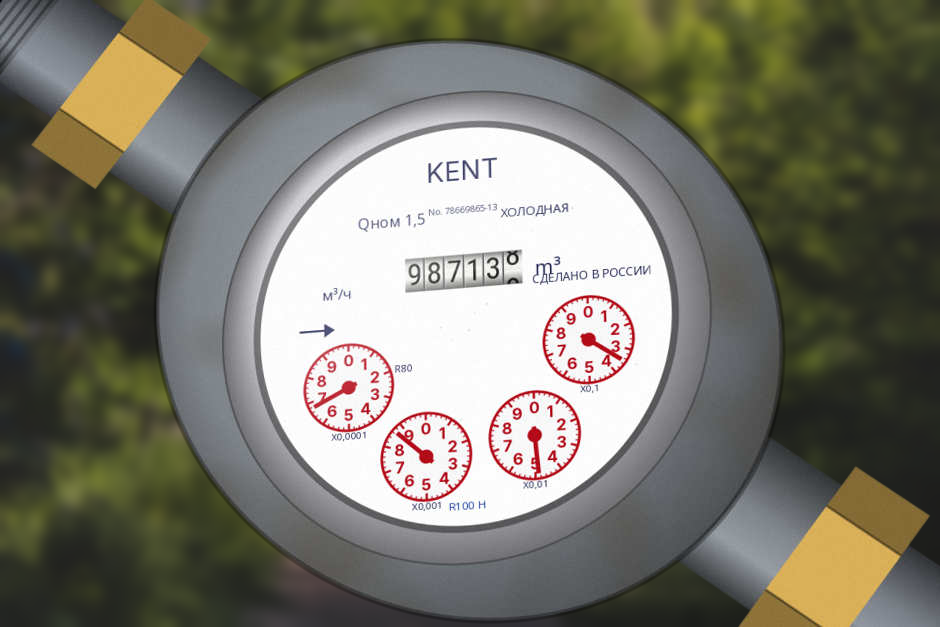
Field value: 987138.3486 (m³)
